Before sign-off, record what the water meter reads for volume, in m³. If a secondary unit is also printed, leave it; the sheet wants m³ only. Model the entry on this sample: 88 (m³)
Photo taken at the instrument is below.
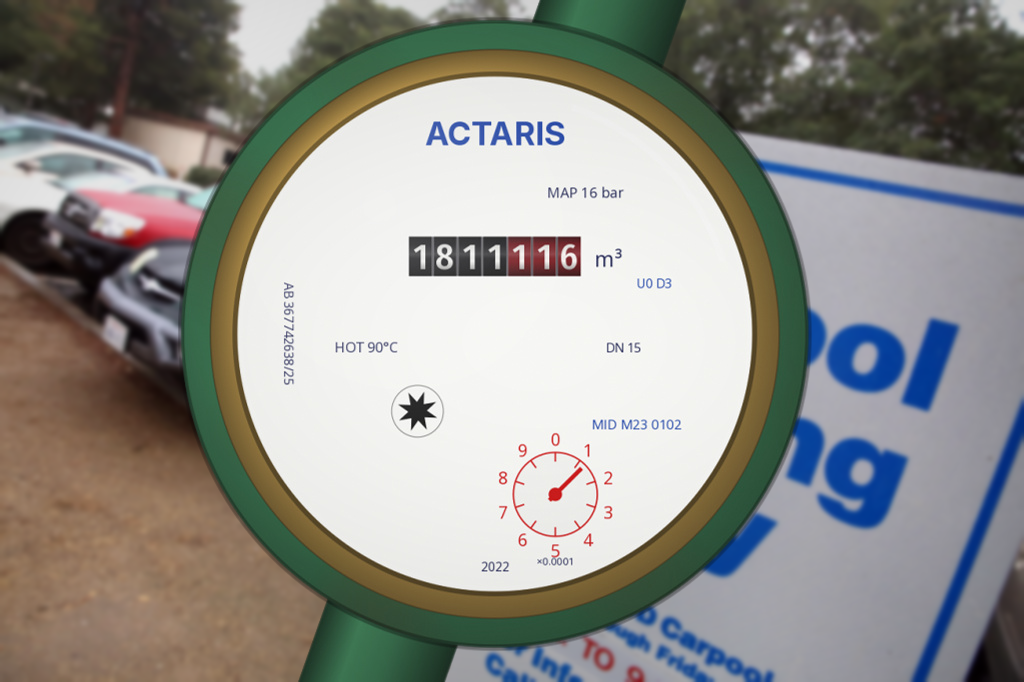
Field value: 1811.1161 (m³)
